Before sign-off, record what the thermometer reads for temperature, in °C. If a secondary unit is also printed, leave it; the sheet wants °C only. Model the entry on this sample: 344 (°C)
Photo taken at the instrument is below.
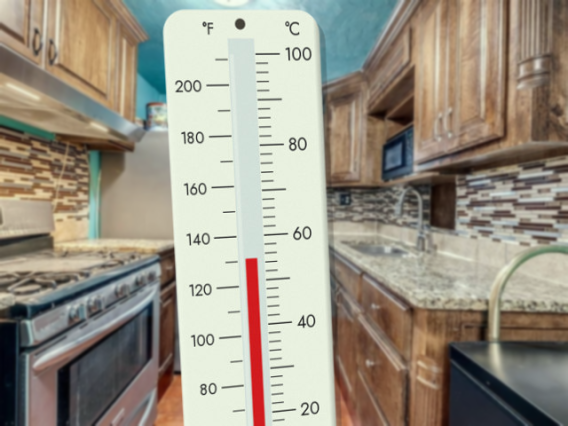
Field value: 55 (°C)
